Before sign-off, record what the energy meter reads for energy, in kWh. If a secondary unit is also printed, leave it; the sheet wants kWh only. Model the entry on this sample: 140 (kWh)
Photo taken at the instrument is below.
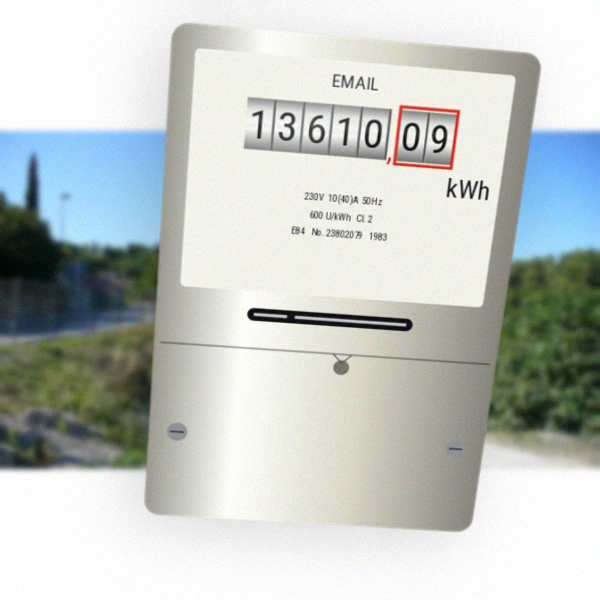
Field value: 13610.09 (kWh)
